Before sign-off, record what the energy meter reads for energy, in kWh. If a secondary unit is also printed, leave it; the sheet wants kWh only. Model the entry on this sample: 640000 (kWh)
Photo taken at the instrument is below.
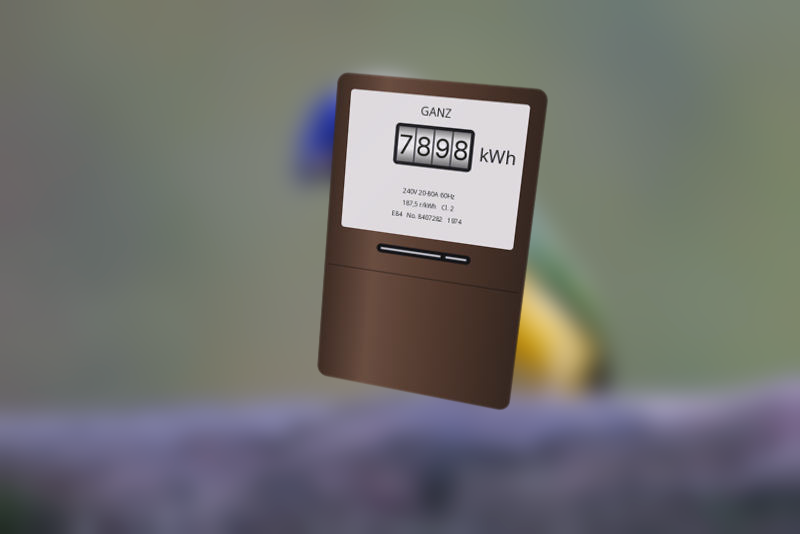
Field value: 7898 (kWh)
